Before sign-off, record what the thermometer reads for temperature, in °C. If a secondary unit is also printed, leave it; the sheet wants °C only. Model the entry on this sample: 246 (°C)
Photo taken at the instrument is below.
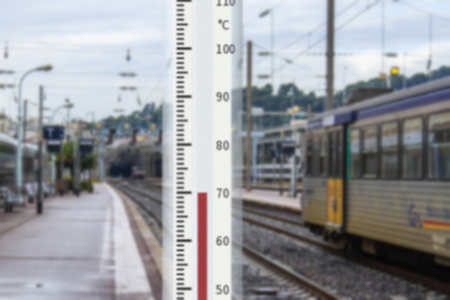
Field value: 70 (°C)
